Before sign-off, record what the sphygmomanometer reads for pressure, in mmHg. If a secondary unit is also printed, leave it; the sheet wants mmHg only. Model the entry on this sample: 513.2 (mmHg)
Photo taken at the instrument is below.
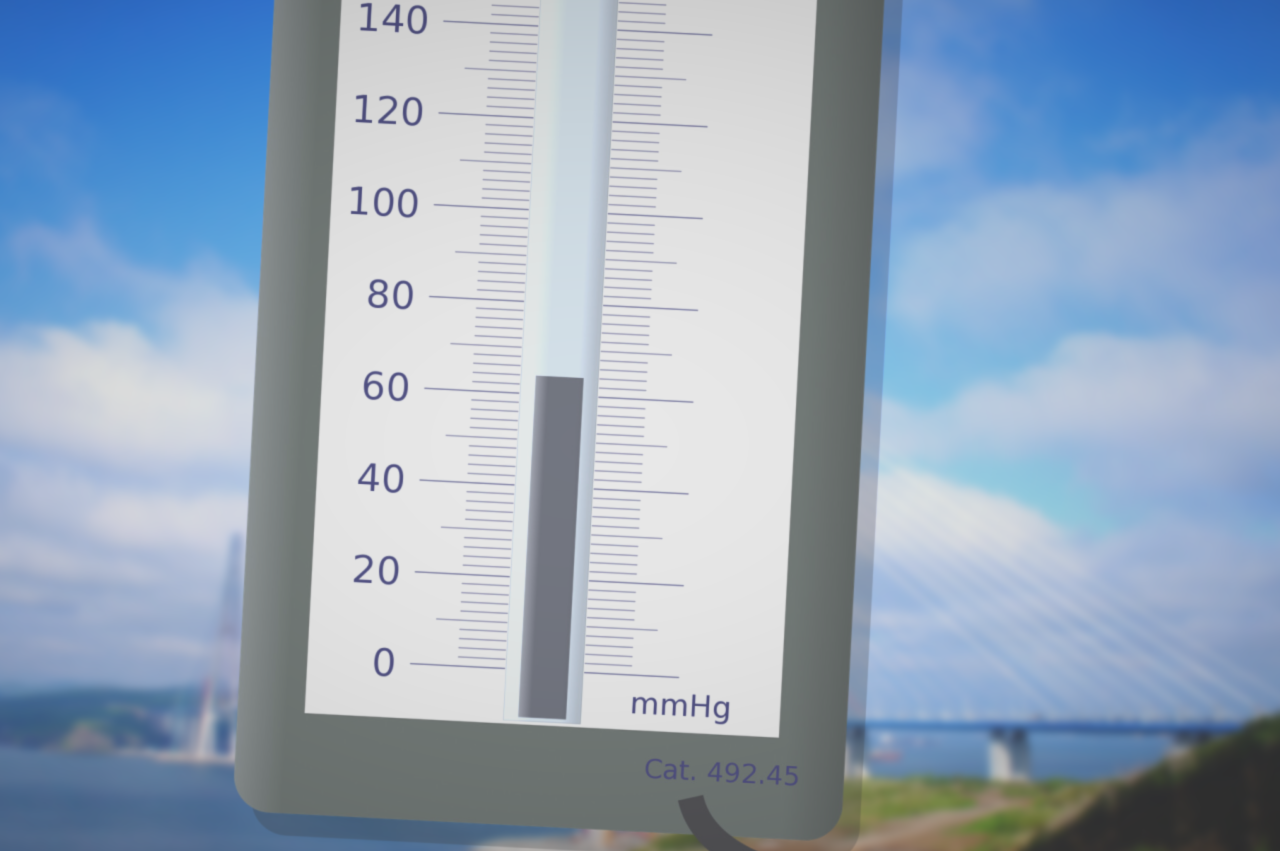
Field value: 64 (mmHg)
